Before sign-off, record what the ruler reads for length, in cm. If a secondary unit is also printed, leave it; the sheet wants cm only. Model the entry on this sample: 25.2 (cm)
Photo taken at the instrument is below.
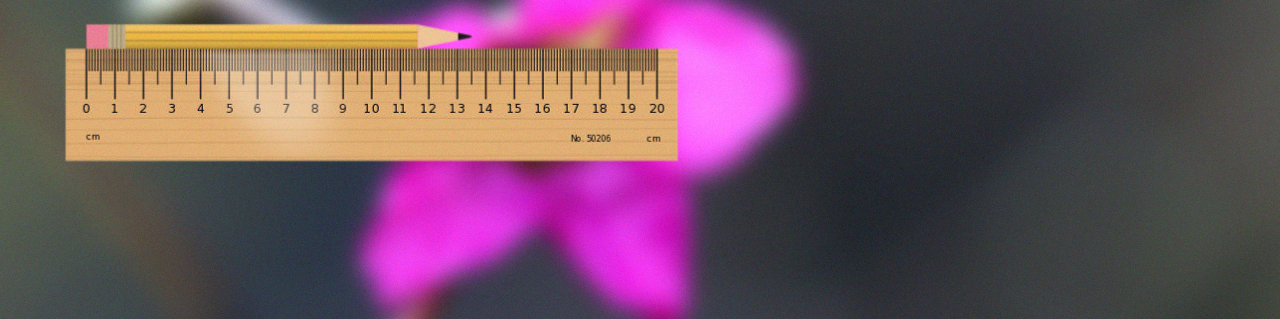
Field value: 13.5 (cm)
